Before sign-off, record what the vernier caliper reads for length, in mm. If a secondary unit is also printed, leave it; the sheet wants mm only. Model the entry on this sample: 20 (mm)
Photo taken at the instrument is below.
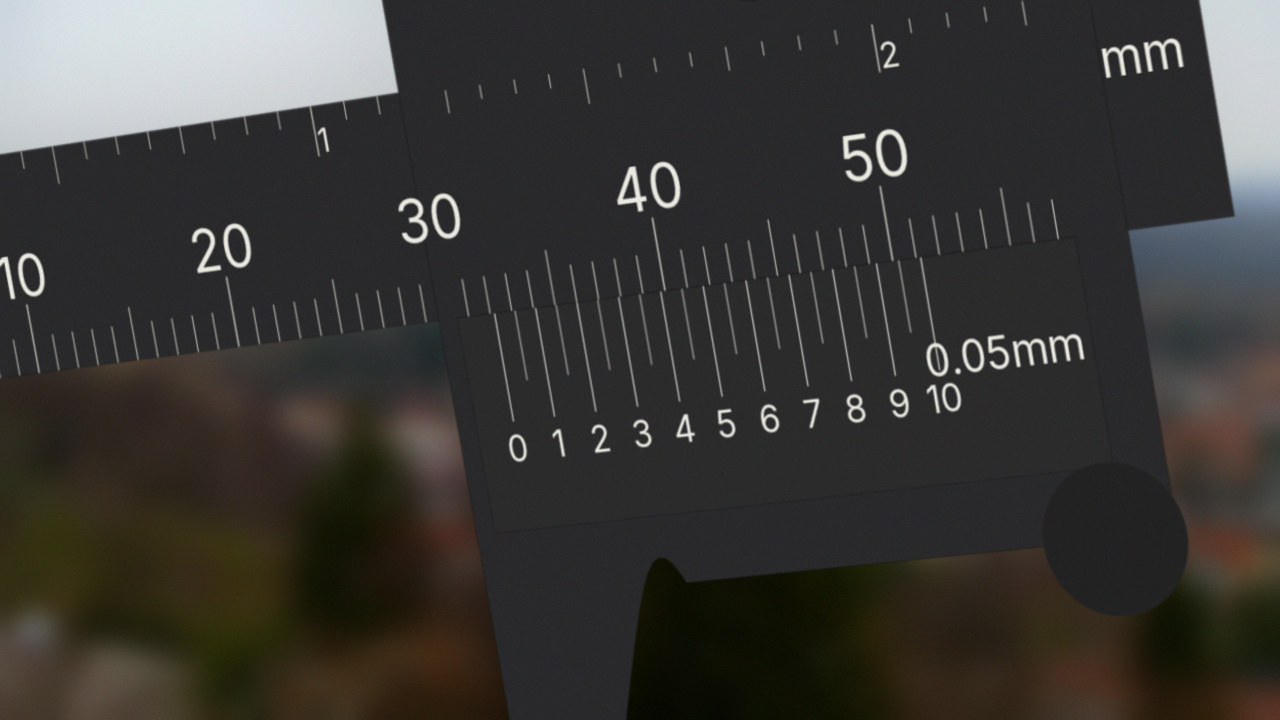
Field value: 32.2 (mm)
